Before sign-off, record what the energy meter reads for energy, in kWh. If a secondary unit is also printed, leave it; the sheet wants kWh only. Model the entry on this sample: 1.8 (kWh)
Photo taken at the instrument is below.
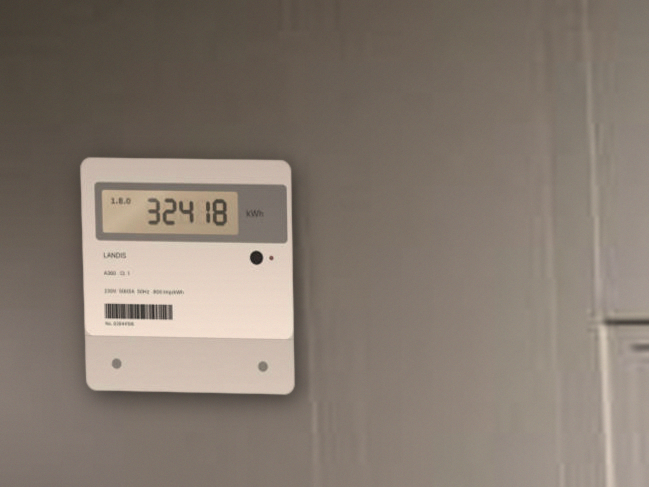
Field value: 32418 (kWh)
